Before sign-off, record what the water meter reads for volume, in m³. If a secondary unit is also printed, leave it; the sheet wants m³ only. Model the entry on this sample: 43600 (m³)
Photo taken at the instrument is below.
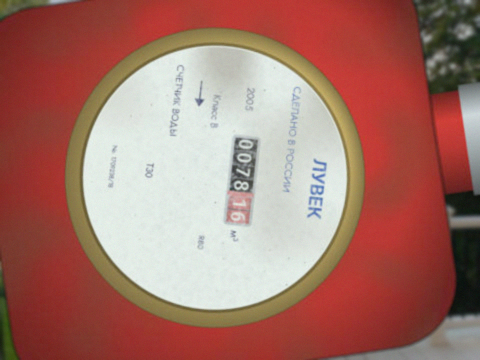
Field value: 78.16 (m³)
